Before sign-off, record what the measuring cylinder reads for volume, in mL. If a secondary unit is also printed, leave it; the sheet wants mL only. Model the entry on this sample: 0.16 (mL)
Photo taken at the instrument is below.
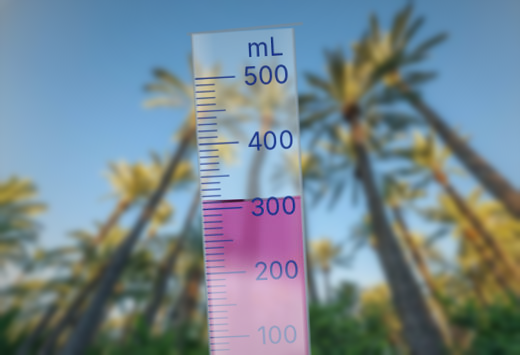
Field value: 310 (mL)
